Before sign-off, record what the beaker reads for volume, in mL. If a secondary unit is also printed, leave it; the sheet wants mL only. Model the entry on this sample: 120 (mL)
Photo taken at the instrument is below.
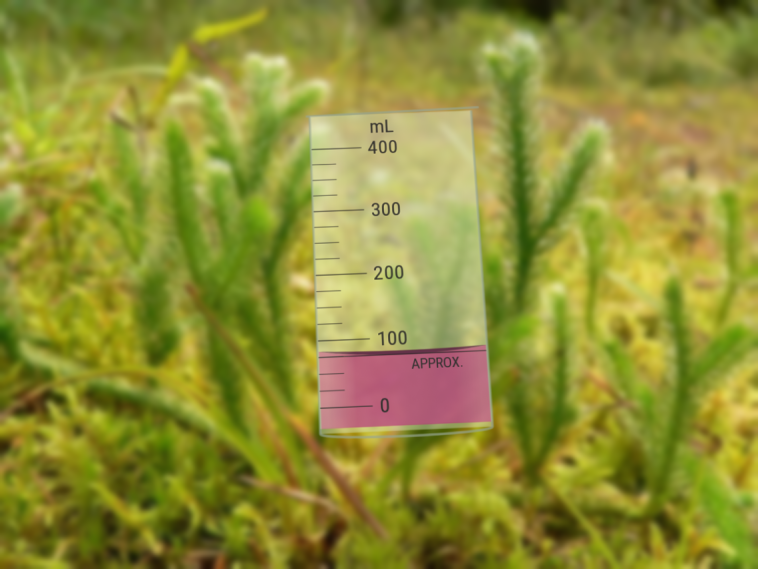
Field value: 75 (mL)
